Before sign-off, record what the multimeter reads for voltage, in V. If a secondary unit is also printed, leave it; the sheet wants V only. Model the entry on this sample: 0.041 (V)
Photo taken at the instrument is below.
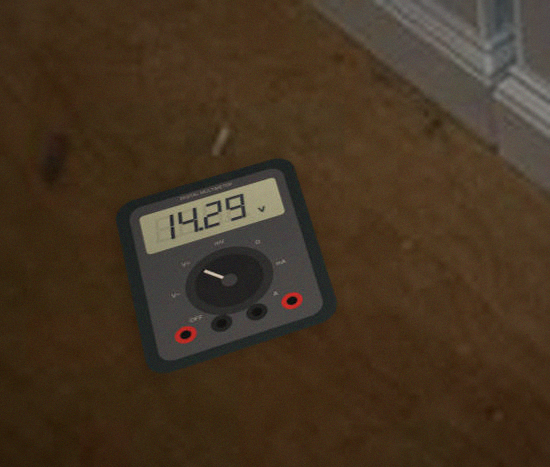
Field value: 14.29 (V)
